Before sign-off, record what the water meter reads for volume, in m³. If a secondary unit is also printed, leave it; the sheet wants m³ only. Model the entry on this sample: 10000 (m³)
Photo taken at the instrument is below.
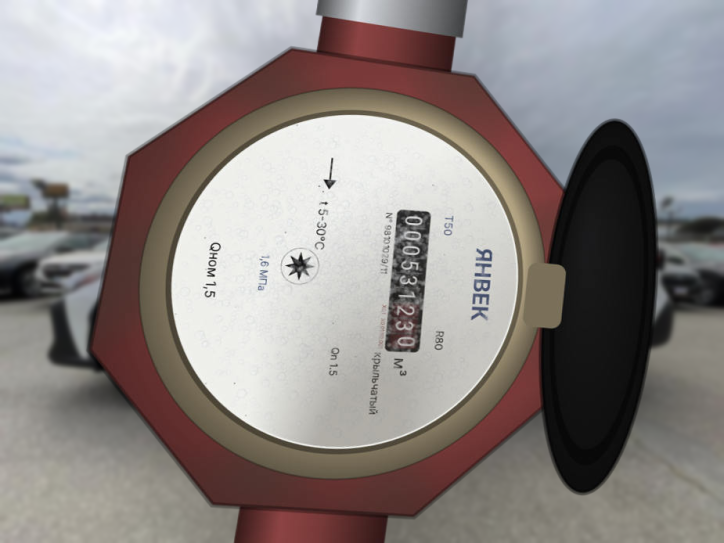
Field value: 531.230 (m³)
